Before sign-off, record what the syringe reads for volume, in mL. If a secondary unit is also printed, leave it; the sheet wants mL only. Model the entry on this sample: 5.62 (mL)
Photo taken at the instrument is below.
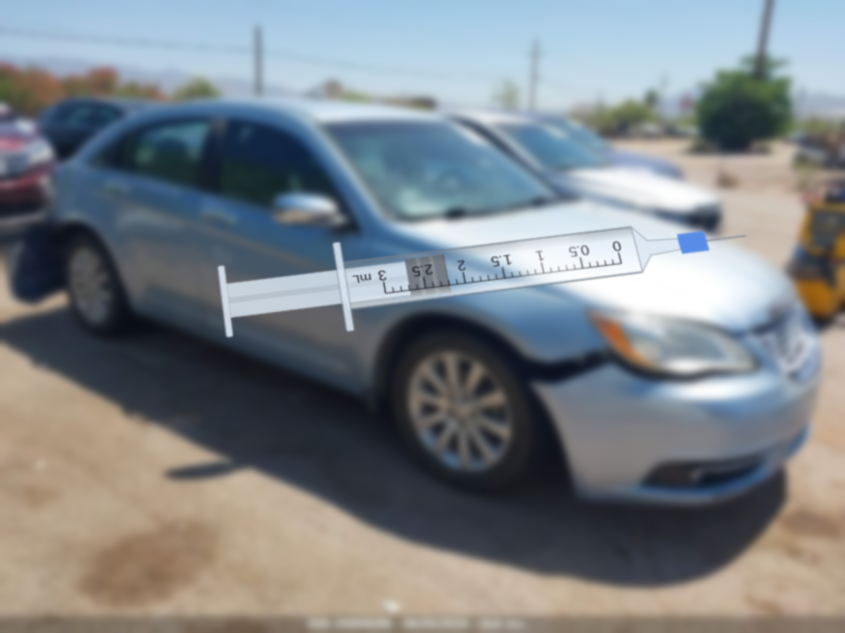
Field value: 2.2 (mL)
